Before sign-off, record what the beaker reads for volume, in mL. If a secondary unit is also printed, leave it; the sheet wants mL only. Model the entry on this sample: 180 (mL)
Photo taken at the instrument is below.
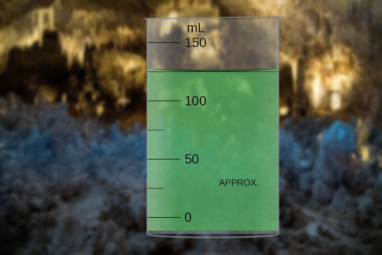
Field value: 125 (mL)
